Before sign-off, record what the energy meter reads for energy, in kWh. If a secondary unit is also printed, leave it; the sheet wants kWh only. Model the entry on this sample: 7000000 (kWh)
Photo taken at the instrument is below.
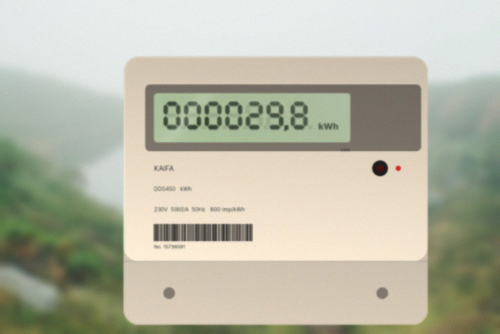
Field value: 29.8 (kWh)
